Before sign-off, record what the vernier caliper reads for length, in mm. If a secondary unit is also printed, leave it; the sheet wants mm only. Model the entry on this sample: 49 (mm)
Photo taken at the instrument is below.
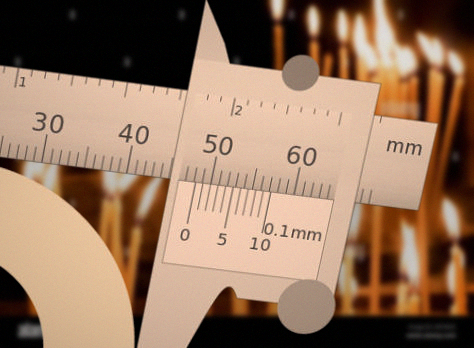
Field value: 48.2 (mm)
